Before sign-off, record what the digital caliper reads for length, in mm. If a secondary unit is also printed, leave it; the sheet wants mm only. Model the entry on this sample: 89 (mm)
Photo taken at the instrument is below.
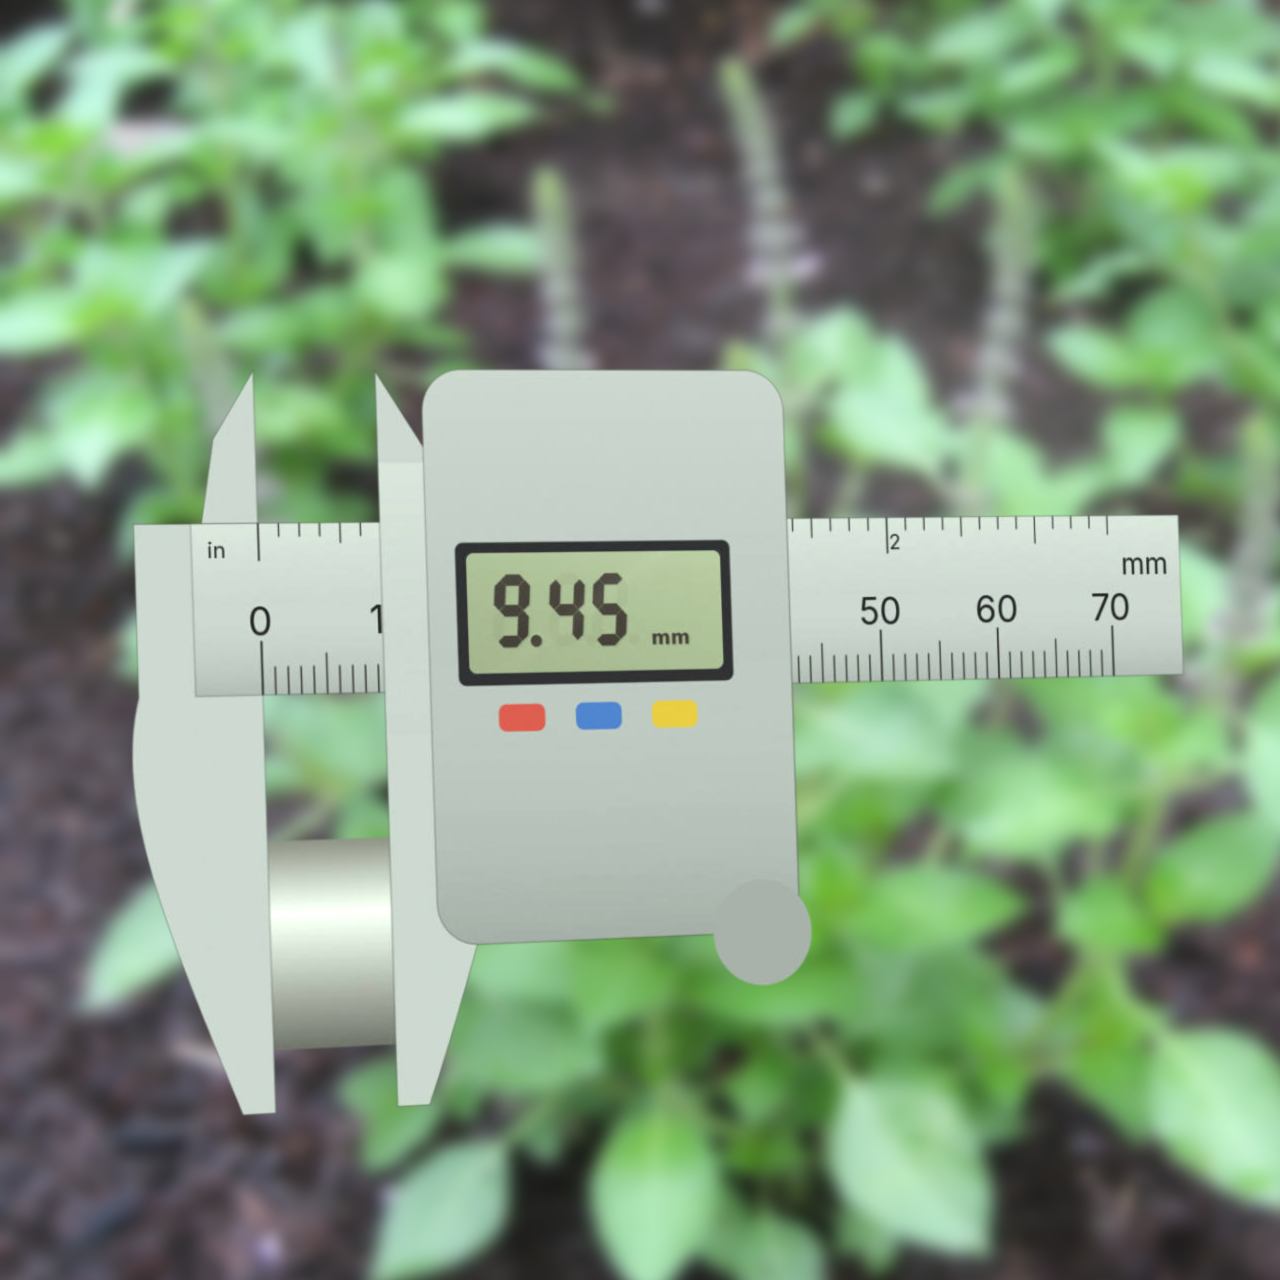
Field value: 9.45 (mm)
